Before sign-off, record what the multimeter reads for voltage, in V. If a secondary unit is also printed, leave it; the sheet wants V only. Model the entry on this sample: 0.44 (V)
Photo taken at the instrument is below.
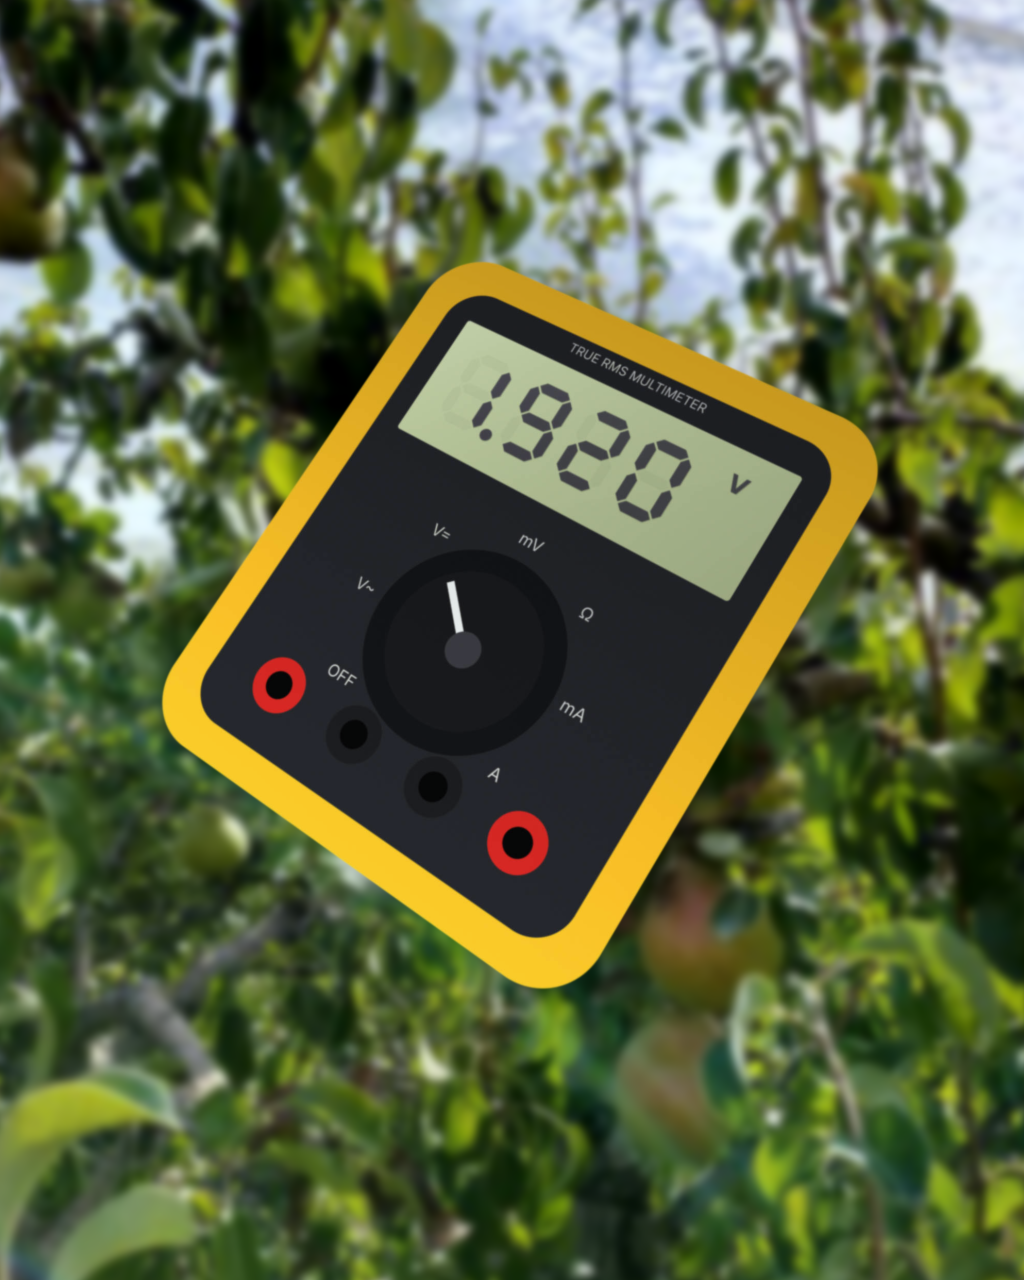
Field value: 1.920 (V)
